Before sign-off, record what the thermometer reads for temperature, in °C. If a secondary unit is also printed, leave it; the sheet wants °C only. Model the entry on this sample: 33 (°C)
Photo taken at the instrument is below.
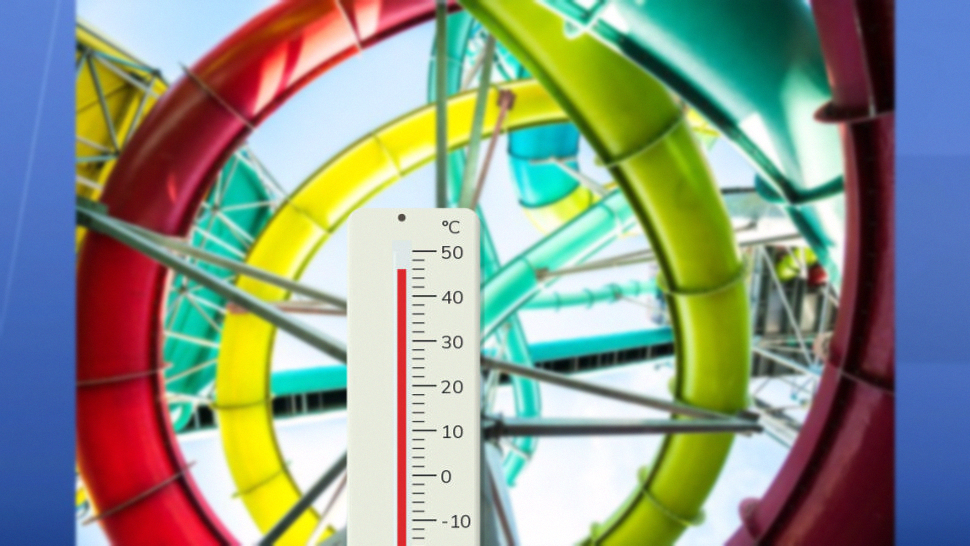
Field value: 46 (°C)
